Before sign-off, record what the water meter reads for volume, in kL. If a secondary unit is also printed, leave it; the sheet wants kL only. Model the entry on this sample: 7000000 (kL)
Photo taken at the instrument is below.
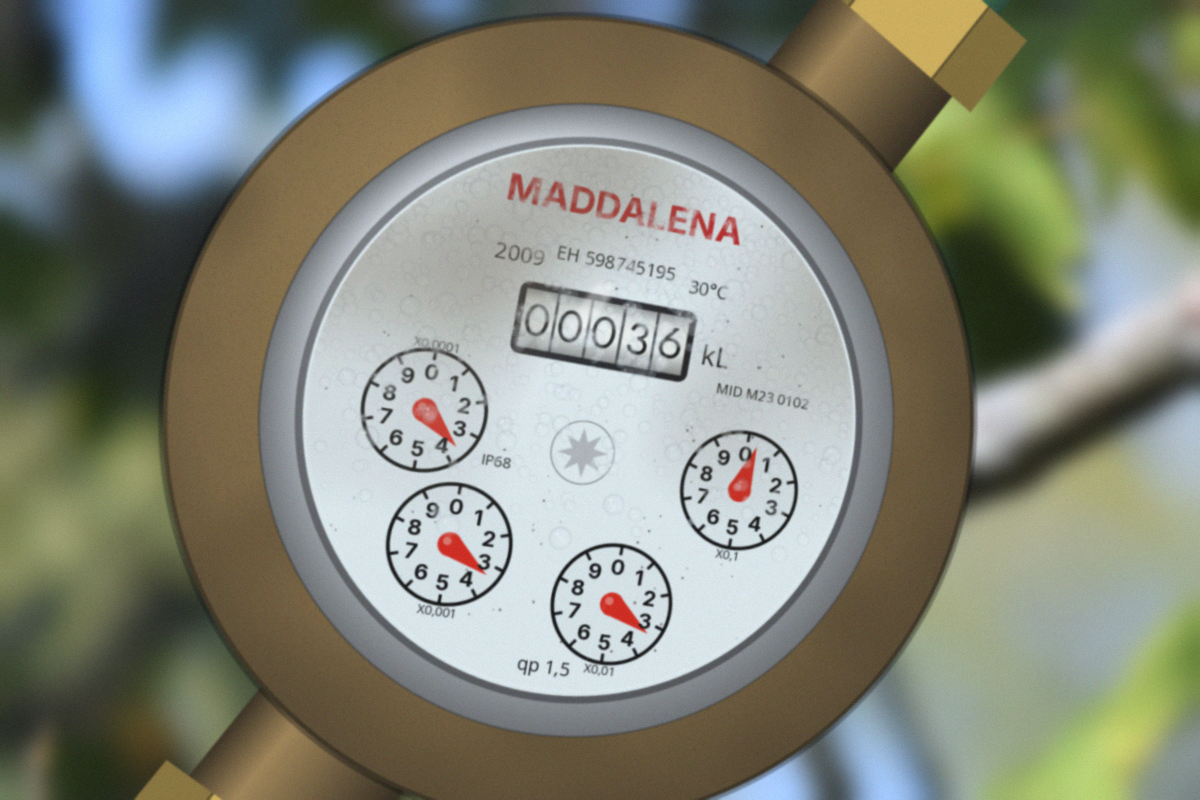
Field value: 36.0333 (kL)
